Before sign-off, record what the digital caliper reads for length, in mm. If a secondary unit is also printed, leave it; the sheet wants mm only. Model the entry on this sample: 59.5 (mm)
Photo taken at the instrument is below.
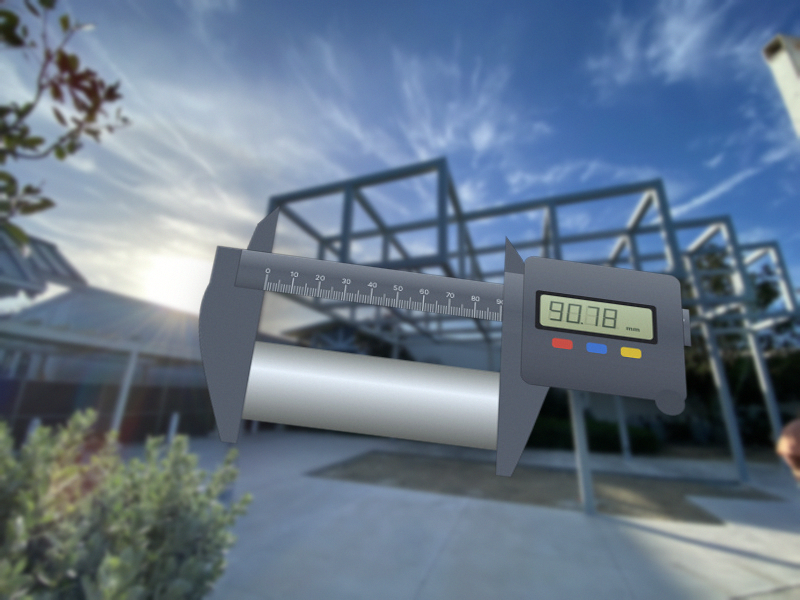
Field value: 90.78 (mm)
